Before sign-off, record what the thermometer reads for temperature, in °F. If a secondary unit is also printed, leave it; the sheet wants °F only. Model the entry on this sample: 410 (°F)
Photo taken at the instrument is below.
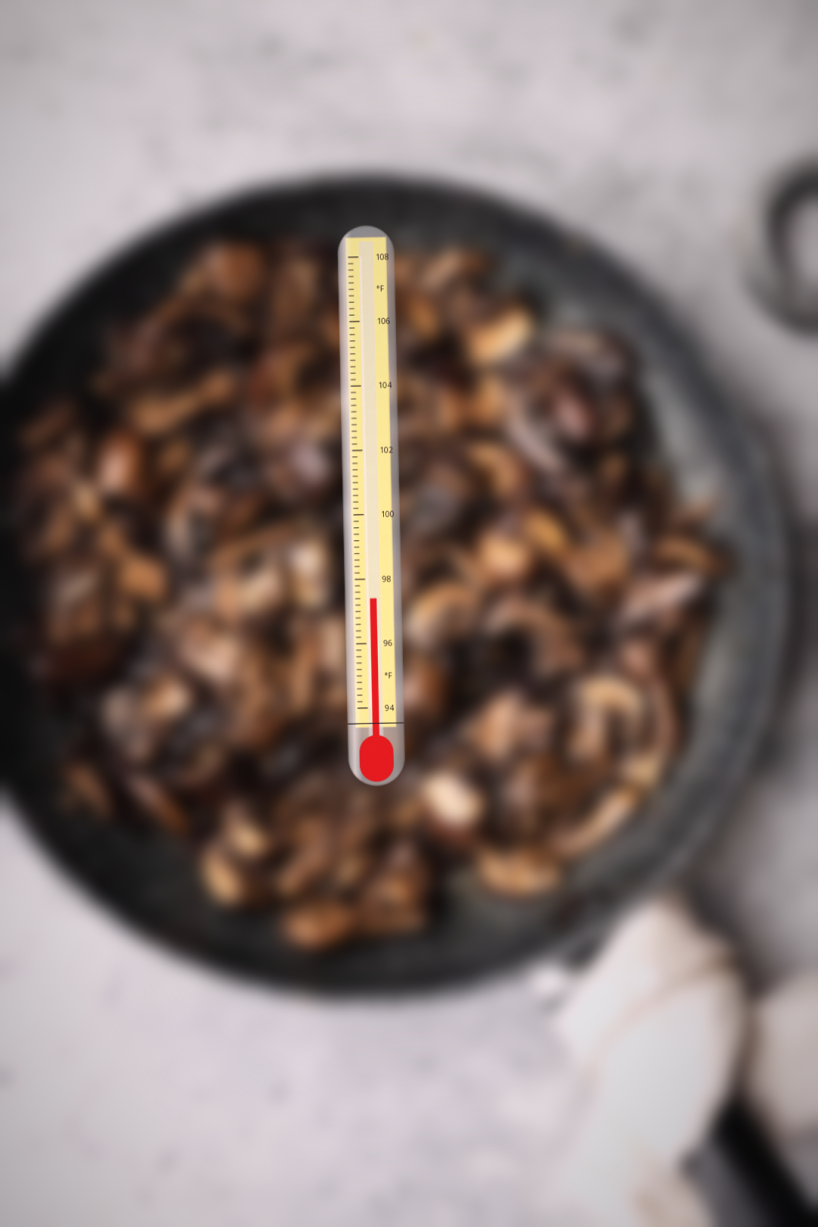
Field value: 97.4 (°F)
